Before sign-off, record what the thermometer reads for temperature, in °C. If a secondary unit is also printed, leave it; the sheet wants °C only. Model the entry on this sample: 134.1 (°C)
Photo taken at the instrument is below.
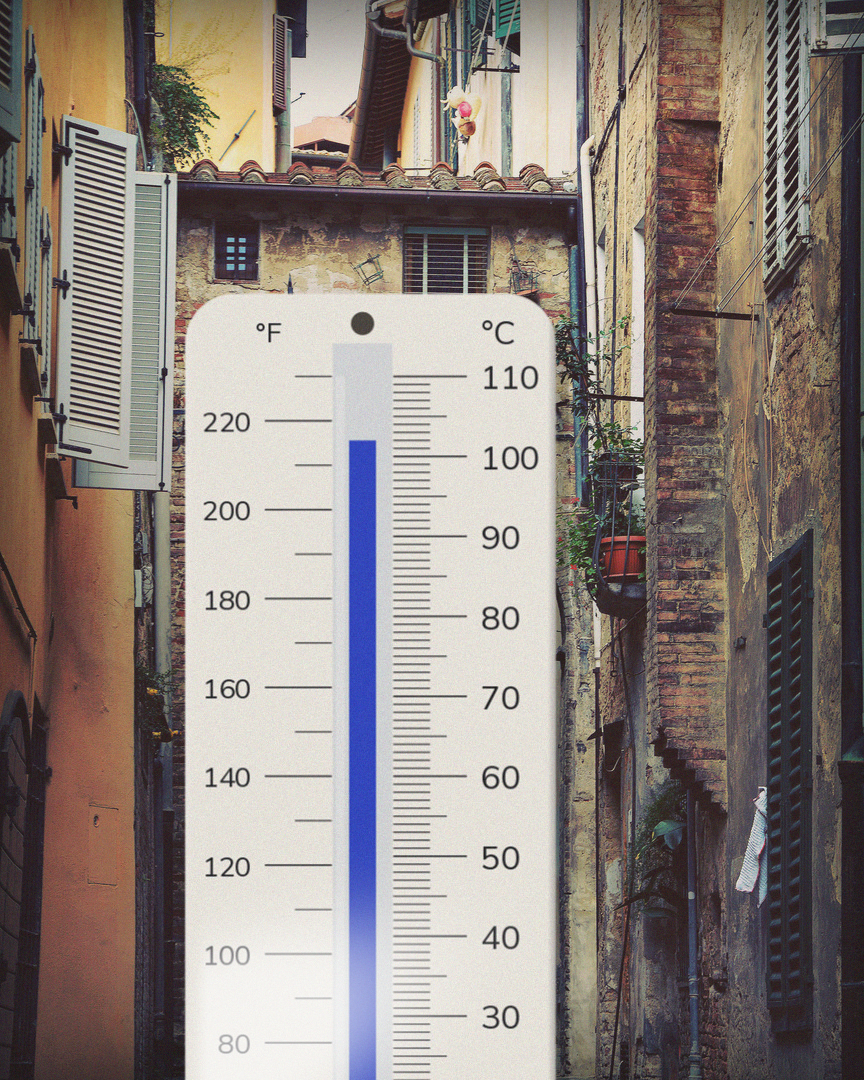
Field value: 102 (°C)
